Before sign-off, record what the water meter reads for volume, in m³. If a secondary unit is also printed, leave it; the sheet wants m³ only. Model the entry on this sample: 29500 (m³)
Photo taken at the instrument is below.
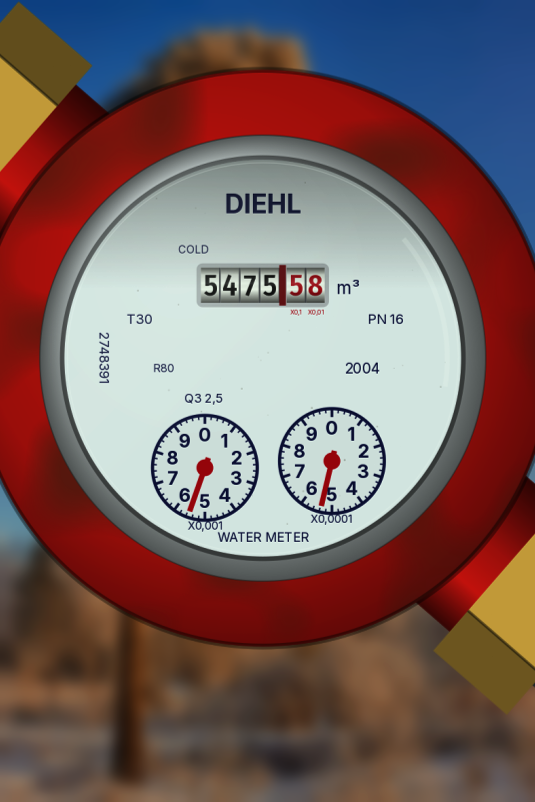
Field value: 5475.5855 (m³)
